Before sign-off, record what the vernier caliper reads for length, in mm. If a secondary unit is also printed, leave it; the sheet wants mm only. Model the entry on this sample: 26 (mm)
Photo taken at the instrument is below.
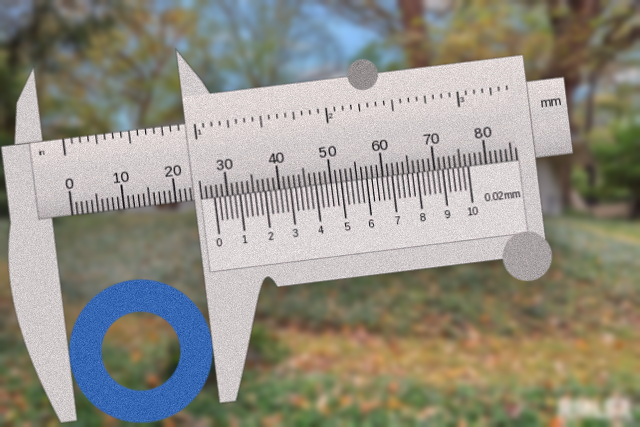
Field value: 27.5 (mm)
